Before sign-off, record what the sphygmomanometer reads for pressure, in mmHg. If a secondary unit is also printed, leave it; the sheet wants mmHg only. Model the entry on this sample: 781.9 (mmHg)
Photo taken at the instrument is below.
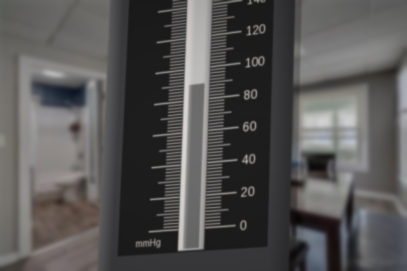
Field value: 90 (mmHg)
